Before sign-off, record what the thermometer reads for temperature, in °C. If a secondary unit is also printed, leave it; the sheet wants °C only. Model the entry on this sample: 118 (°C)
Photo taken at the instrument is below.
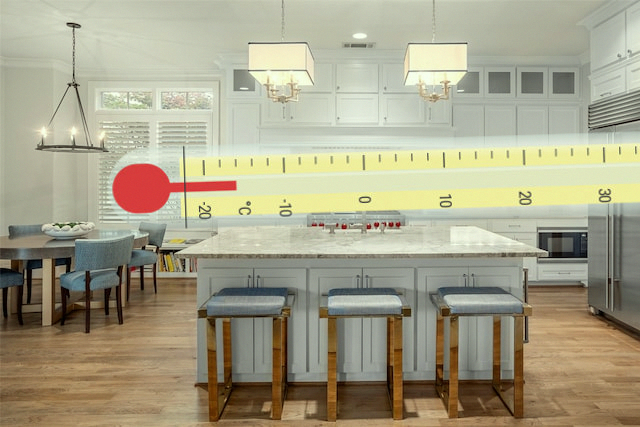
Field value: -16 (°C)
